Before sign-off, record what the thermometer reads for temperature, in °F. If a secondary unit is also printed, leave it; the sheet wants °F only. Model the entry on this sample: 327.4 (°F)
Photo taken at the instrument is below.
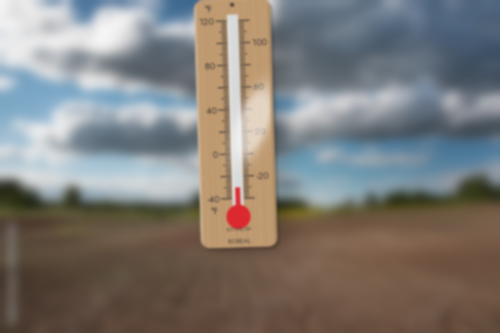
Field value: -30 (°F)
